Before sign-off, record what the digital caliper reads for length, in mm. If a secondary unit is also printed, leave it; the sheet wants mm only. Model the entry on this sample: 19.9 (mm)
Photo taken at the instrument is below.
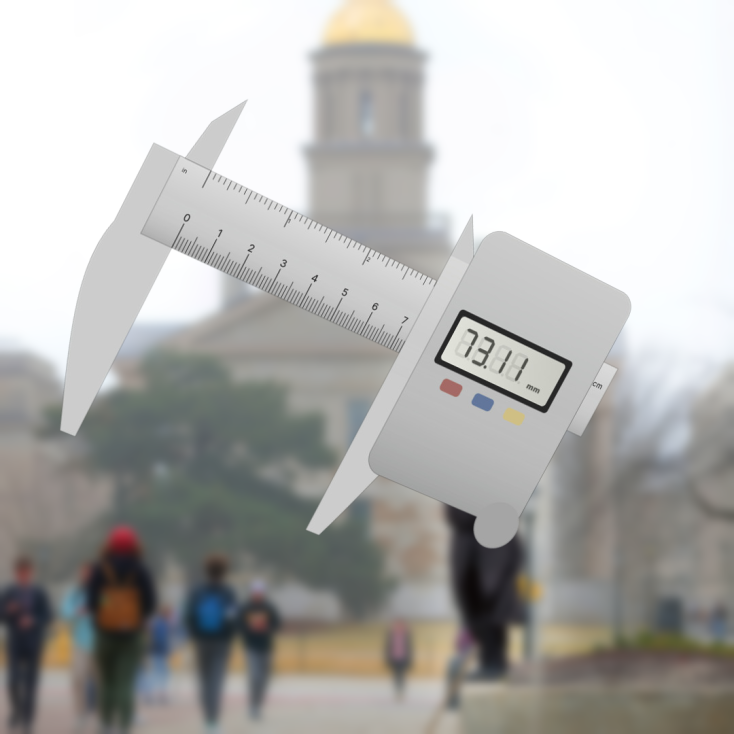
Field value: 73.11 (mm)
